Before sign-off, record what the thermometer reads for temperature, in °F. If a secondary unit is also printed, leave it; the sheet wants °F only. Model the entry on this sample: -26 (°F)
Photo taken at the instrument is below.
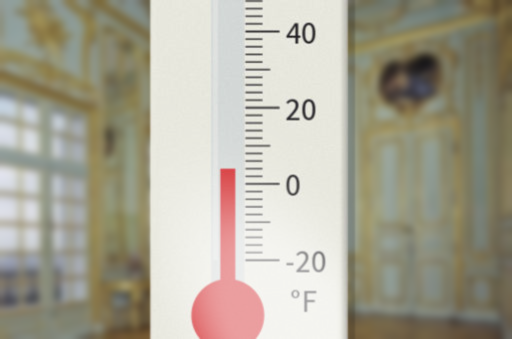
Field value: 4 (°F)
